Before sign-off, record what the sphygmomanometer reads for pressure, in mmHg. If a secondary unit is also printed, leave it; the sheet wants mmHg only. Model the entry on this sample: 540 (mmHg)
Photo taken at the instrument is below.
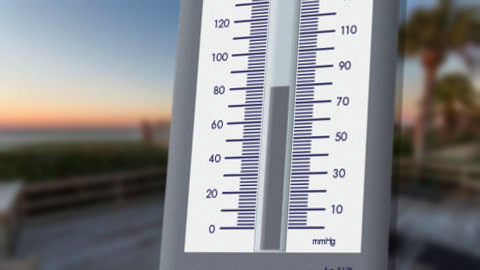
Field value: 80 (mmHg)
